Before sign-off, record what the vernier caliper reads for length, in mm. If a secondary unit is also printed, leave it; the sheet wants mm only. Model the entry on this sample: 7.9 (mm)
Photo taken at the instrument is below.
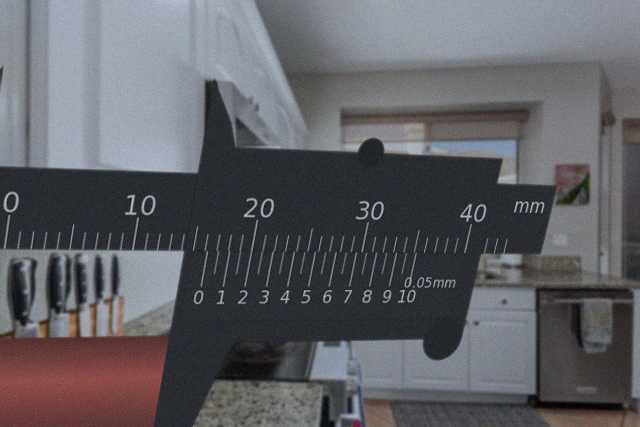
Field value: 16.2 (mm)
